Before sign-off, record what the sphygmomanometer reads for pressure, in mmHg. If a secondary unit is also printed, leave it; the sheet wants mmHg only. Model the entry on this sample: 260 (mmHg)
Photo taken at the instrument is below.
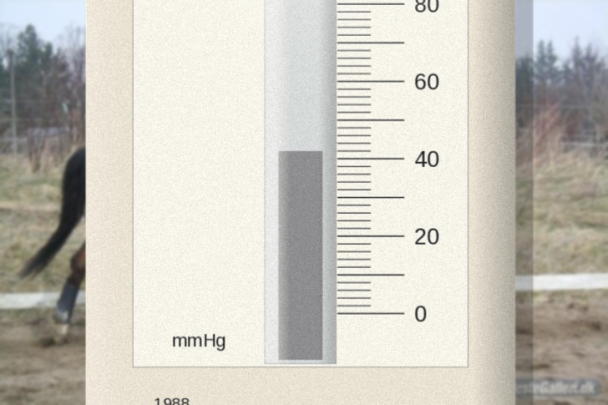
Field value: 42 (mmHg)
